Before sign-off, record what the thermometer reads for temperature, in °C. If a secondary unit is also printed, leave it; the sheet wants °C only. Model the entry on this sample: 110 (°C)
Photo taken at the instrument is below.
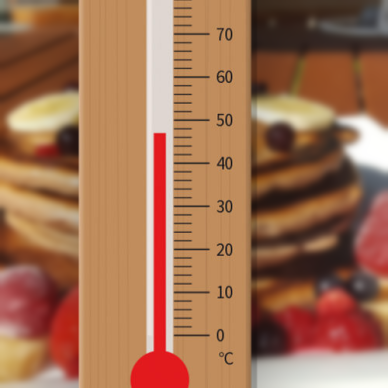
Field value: 47 (°C)
